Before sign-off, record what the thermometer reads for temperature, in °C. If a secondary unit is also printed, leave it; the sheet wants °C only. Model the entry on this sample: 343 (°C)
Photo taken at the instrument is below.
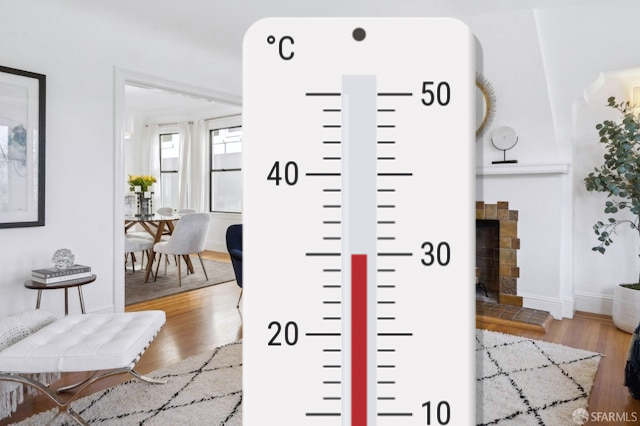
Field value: 30 (°C)
